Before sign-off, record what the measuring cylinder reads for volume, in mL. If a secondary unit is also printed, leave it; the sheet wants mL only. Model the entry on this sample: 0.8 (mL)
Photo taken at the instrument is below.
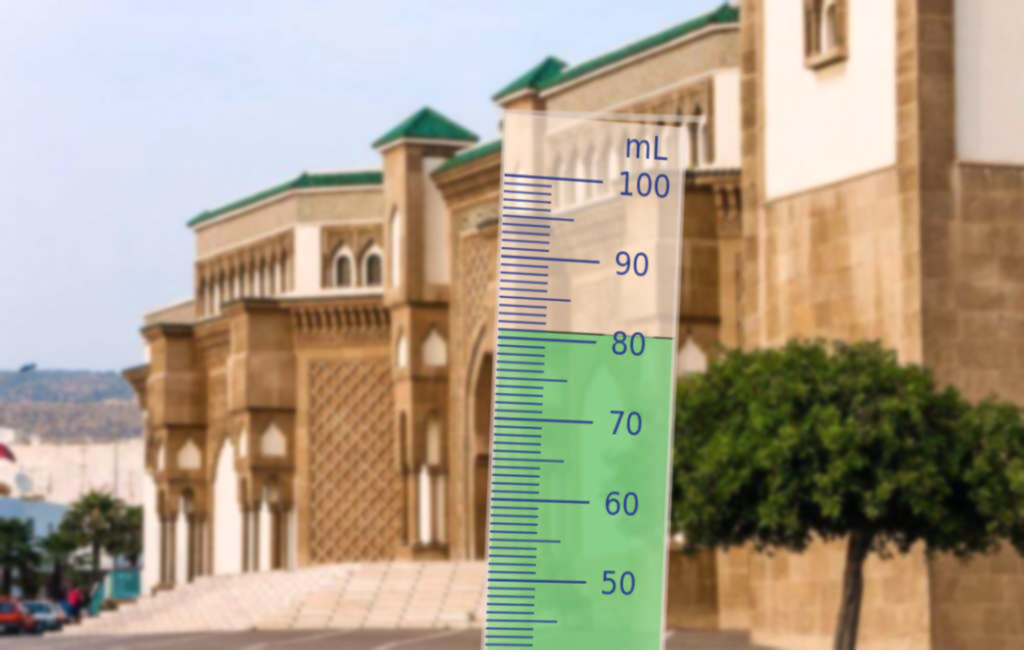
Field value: 81 (mL)
